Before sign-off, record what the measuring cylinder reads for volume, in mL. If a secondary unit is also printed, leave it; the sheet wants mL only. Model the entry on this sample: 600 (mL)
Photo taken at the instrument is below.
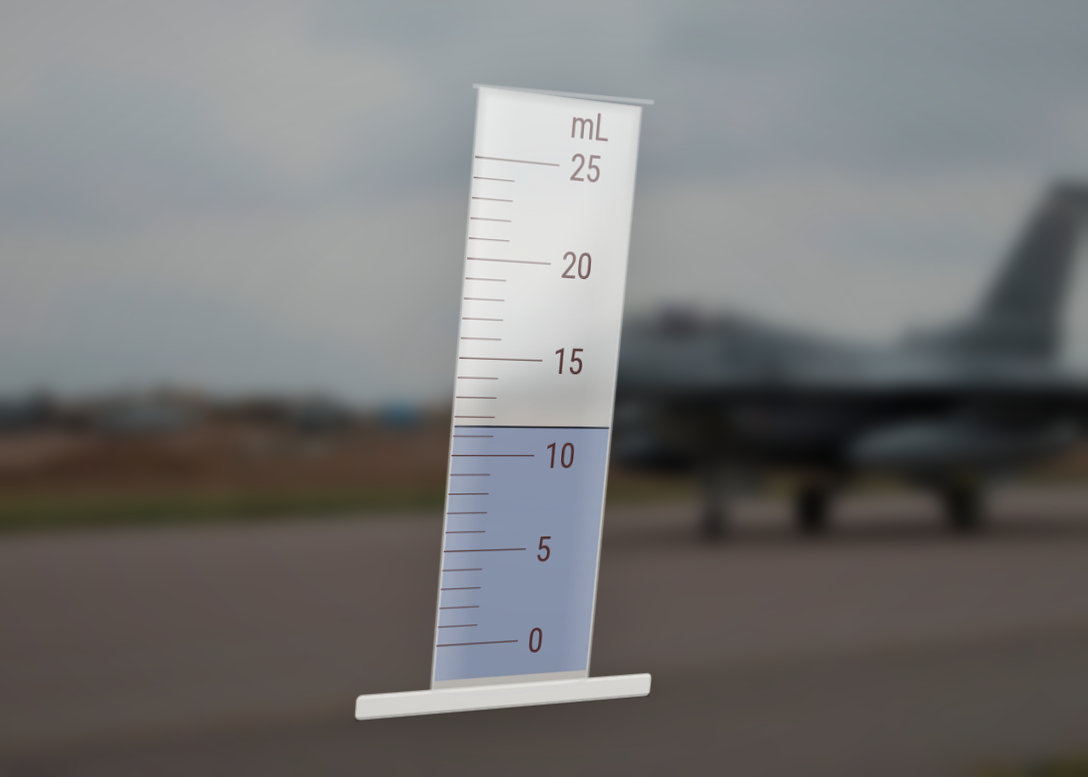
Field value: 11.5 (mL)
